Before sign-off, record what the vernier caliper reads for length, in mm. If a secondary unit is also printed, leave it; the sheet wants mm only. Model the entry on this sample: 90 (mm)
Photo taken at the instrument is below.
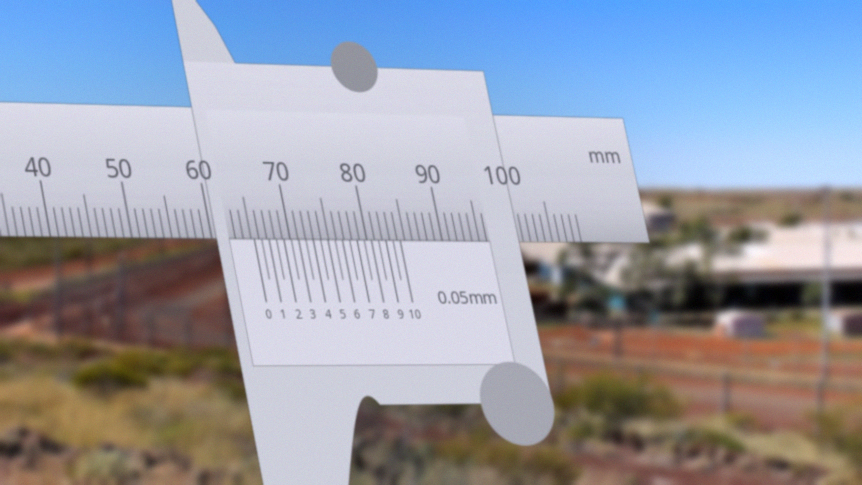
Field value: 65.4 (mm)
